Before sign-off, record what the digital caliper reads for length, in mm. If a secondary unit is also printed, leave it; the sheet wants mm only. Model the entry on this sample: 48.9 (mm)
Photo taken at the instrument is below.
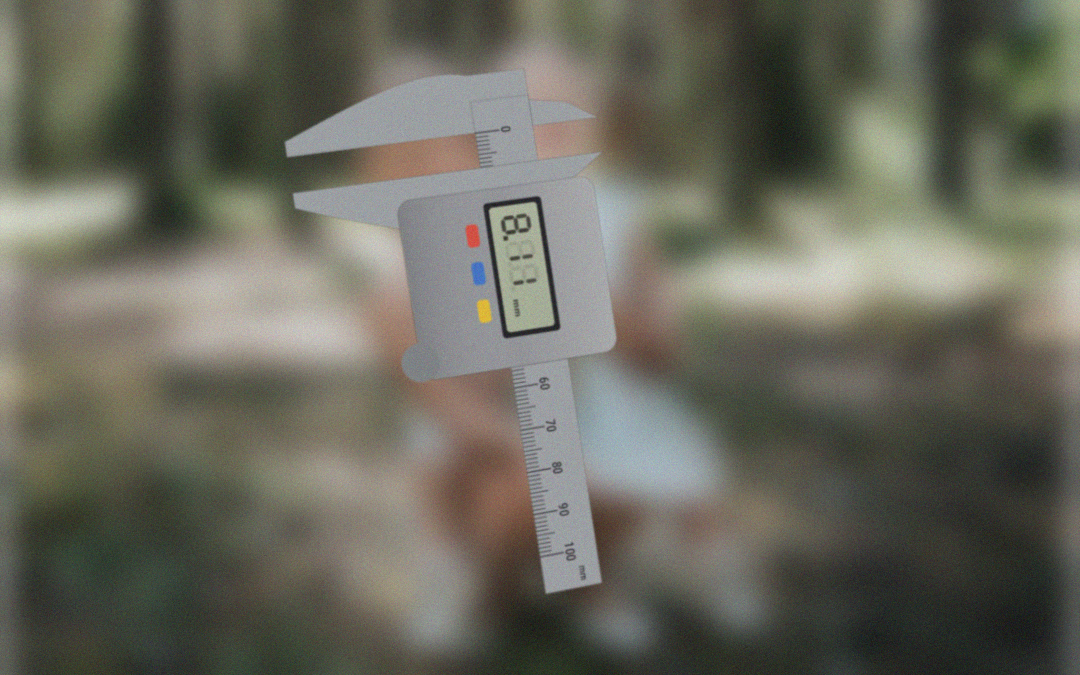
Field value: 8.11 (mm)
